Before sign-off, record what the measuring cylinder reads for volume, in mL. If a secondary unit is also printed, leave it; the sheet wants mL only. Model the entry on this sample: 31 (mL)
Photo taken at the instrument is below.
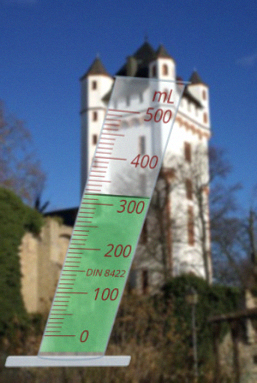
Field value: 320 (mL)
